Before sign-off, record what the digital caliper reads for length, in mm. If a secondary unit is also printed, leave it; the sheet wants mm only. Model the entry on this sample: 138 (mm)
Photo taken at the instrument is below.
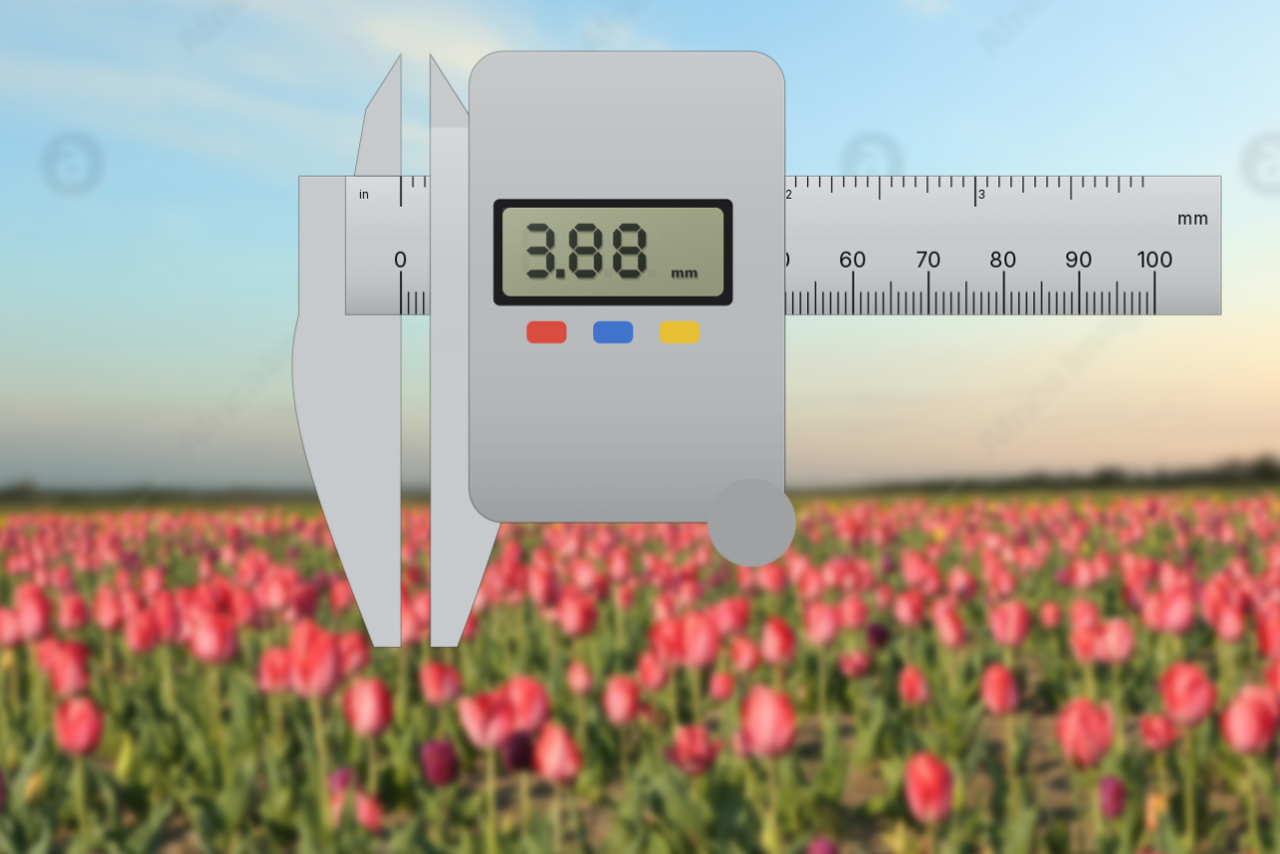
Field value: 3.88 (mm)
